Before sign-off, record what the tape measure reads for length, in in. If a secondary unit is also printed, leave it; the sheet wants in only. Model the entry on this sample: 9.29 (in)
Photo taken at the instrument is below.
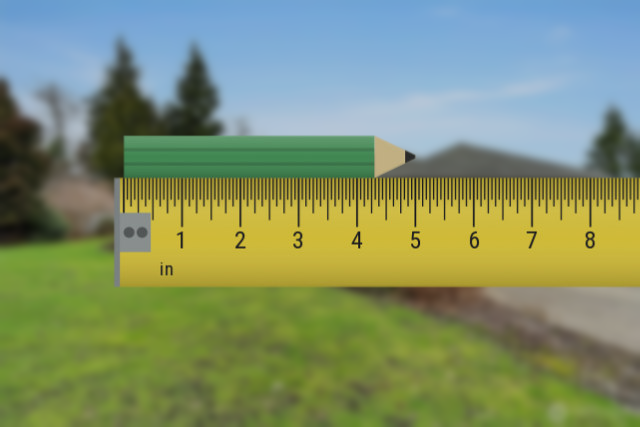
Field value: 5 (in)
